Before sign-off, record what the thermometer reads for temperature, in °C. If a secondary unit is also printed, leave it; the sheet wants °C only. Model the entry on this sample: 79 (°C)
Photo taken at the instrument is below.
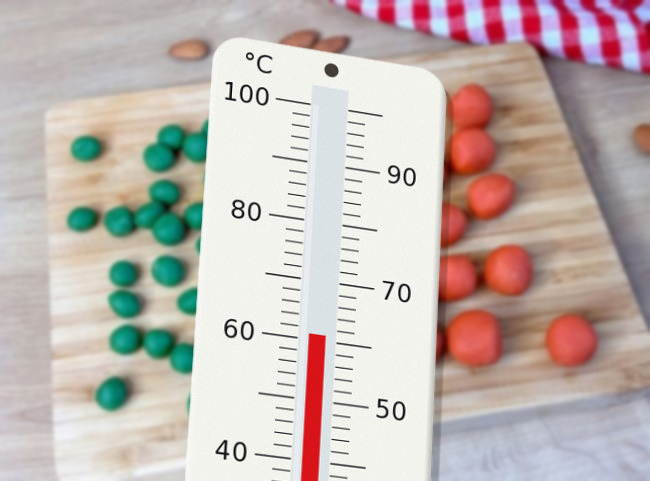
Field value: 61 (°C)
